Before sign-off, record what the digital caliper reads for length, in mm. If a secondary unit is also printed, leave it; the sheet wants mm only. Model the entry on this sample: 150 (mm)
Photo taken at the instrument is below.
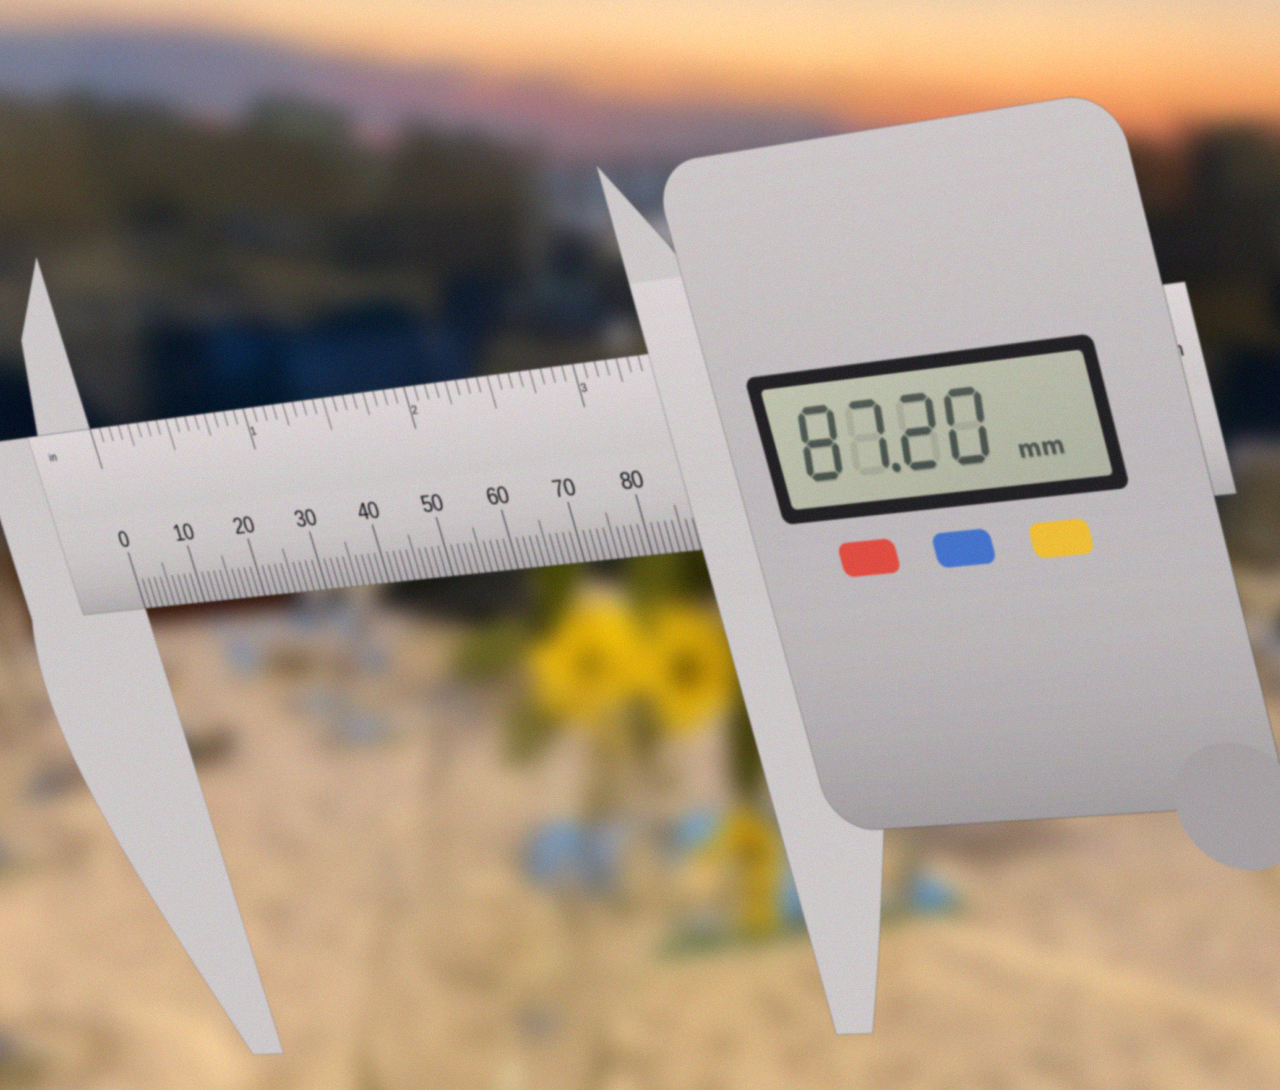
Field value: 87.20 (mm)
